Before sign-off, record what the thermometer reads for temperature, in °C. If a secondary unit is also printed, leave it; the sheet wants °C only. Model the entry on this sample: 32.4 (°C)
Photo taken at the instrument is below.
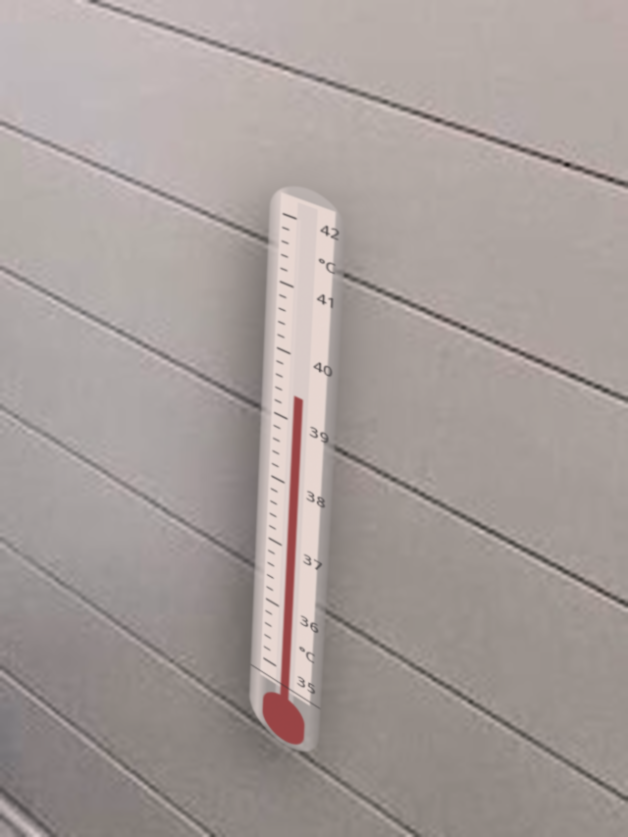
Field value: 39.4 (°C)
